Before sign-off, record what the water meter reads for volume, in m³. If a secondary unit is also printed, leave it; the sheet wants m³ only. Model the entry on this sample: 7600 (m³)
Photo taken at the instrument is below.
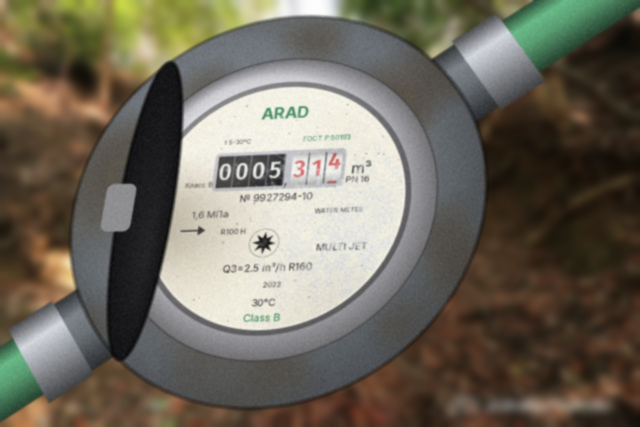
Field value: 5.314 (m³)
